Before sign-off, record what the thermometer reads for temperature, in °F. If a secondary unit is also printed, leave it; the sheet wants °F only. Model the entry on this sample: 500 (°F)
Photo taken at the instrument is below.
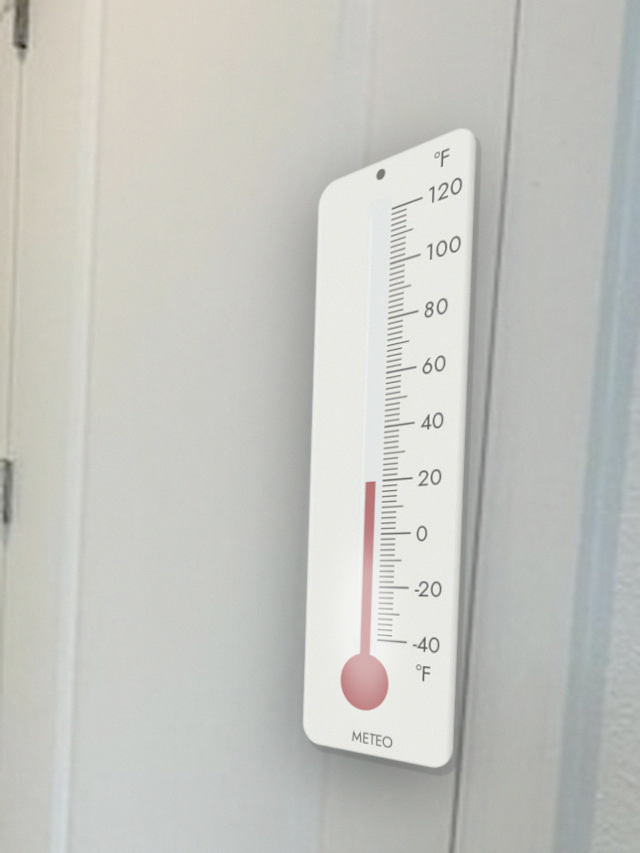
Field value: 20 (°F)
